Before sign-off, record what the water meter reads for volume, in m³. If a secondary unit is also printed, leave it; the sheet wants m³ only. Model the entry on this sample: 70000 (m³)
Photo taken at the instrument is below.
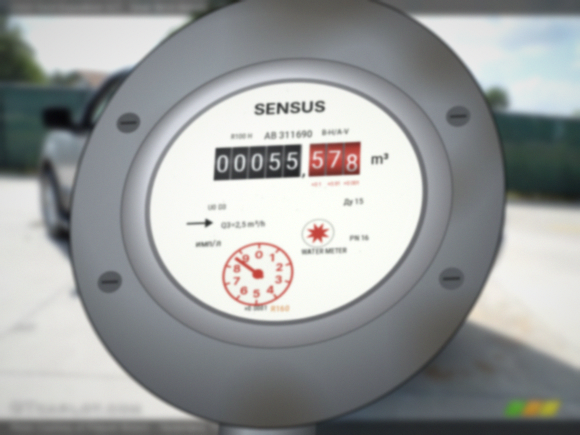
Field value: 55.5778 (m³)
